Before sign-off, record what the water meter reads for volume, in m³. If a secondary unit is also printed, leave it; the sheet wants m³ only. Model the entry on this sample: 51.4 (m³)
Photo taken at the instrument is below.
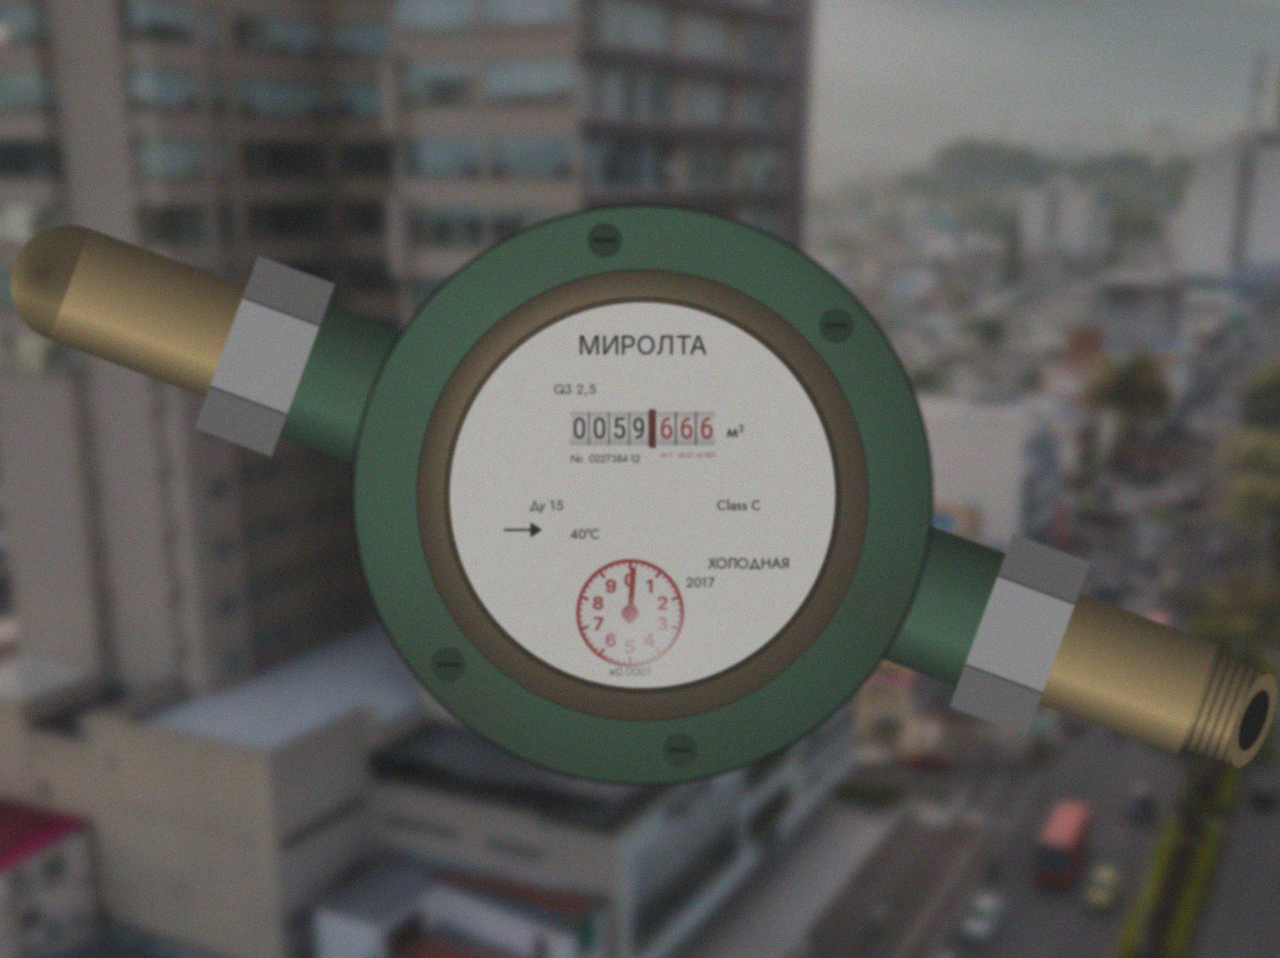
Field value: 59.6660 (m³)
